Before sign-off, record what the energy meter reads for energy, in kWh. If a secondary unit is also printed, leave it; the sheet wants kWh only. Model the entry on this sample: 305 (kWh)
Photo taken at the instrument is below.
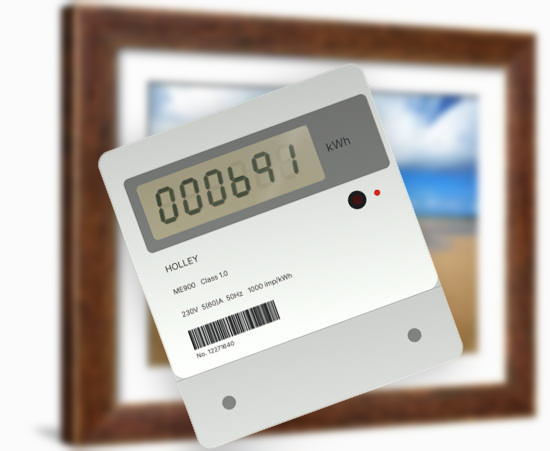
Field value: 691 (kWh)
